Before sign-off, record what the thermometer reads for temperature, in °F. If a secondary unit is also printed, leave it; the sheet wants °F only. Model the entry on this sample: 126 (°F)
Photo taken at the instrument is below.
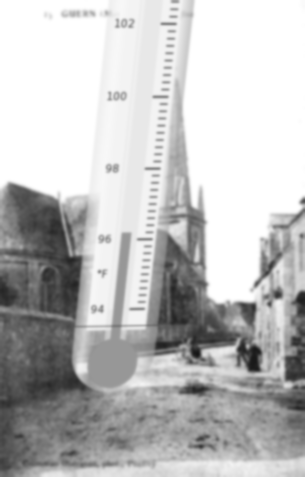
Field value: 96.2 (°F)
